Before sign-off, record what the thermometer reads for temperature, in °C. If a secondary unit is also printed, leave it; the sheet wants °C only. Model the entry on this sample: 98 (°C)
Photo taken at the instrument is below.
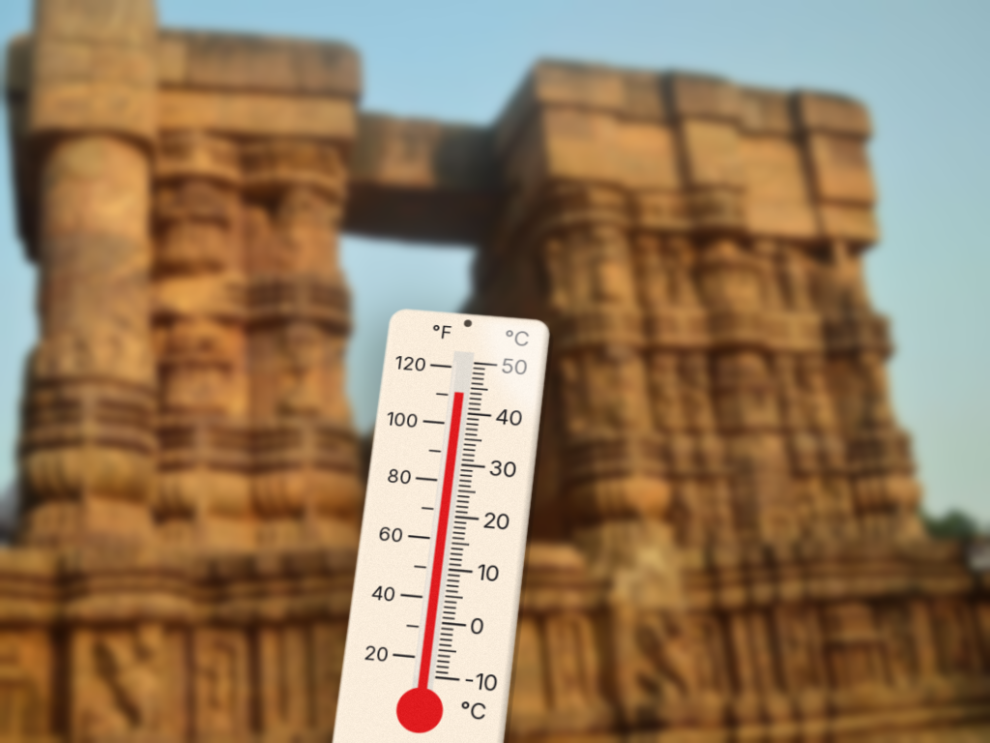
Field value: 44 (°C)
